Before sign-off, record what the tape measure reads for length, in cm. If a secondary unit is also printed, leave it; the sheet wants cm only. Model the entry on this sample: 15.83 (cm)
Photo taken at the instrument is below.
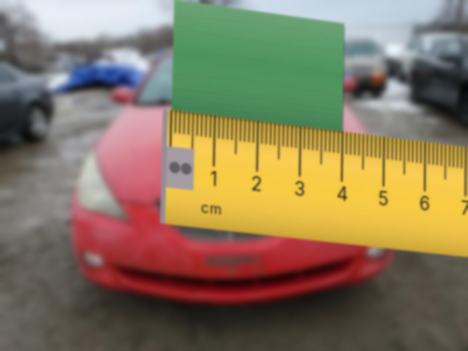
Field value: 4 (cm)
